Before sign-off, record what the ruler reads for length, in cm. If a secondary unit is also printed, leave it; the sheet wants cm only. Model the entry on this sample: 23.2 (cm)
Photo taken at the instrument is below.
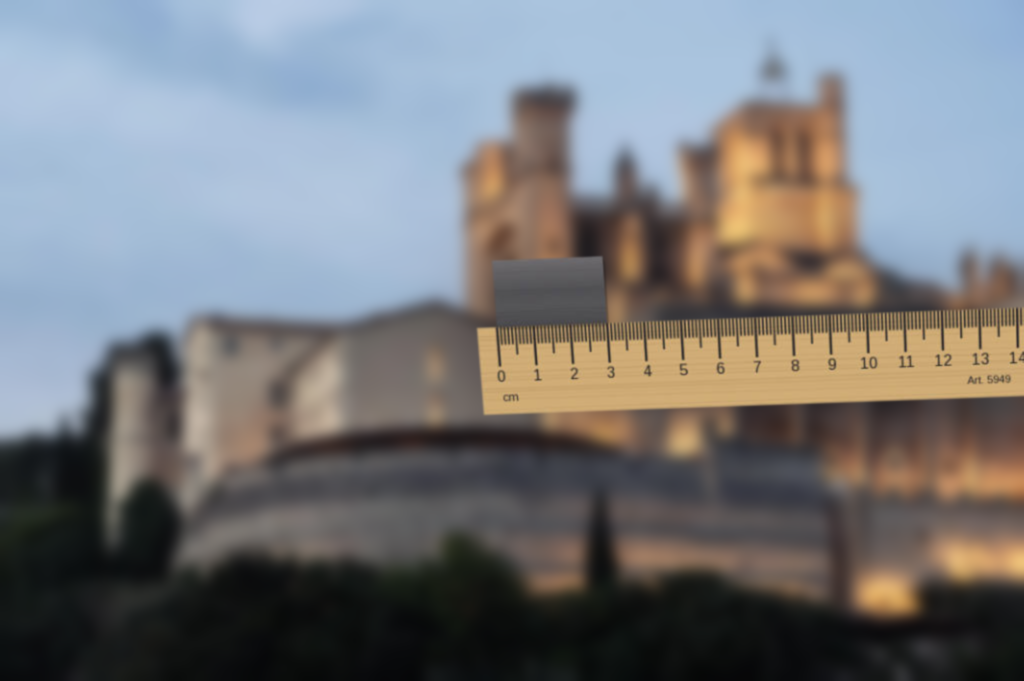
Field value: 3 (cm)
